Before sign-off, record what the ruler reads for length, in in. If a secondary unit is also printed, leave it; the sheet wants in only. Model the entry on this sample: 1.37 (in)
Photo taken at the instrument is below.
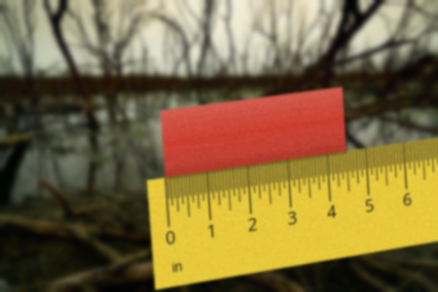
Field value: 4.5 (in)
